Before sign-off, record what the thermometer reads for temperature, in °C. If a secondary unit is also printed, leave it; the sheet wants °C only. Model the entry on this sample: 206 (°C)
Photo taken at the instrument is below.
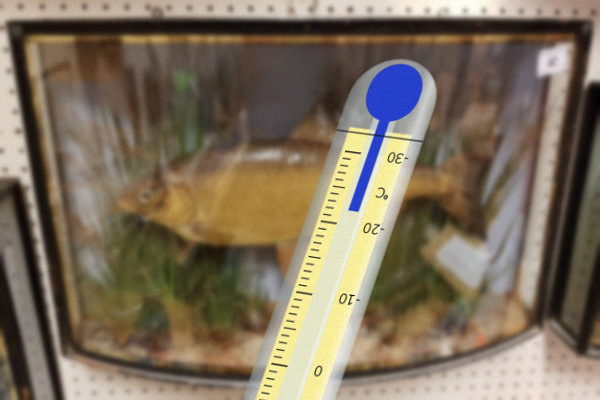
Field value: -22 (°C)
